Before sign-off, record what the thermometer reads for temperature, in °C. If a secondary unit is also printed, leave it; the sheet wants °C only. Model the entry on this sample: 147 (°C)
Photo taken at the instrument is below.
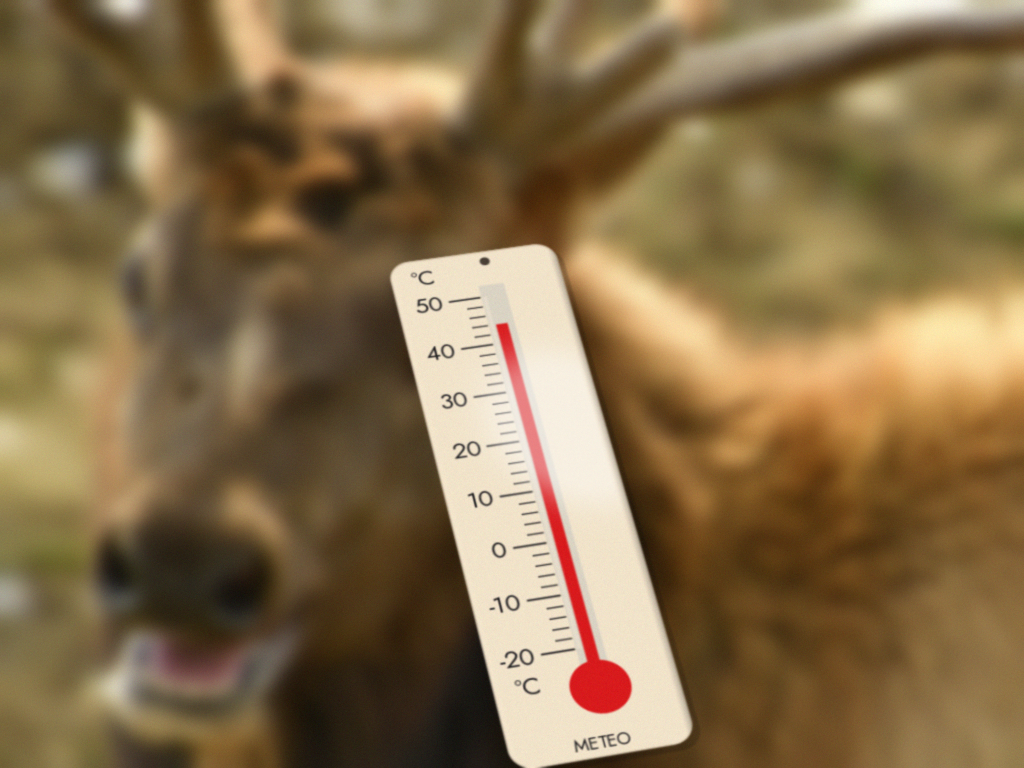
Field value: 44 (°C)
